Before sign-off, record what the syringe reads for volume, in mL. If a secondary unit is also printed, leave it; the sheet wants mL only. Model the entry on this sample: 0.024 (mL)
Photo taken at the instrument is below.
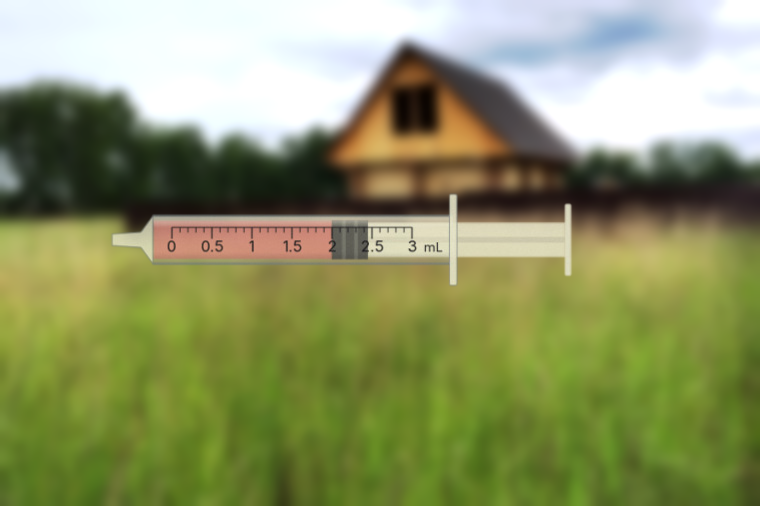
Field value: 2 (mL)
